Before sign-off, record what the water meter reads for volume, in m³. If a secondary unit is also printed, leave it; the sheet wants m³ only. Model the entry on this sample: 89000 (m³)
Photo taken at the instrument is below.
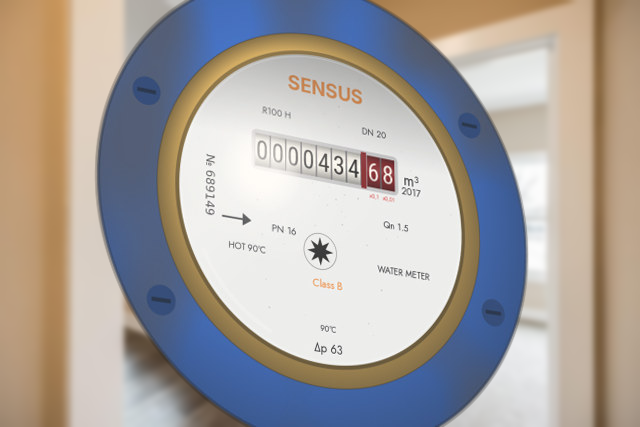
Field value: 434.68 (m³)
